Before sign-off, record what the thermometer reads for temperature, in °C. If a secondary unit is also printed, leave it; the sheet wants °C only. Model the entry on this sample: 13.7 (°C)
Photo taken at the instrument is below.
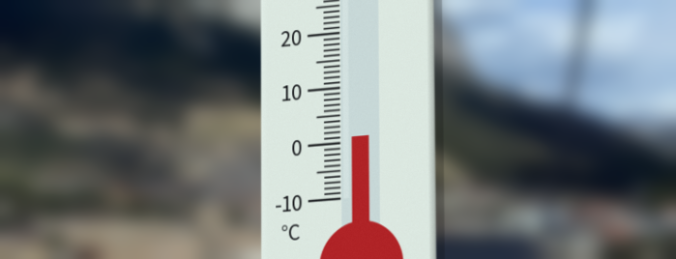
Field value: 1 (°C)
